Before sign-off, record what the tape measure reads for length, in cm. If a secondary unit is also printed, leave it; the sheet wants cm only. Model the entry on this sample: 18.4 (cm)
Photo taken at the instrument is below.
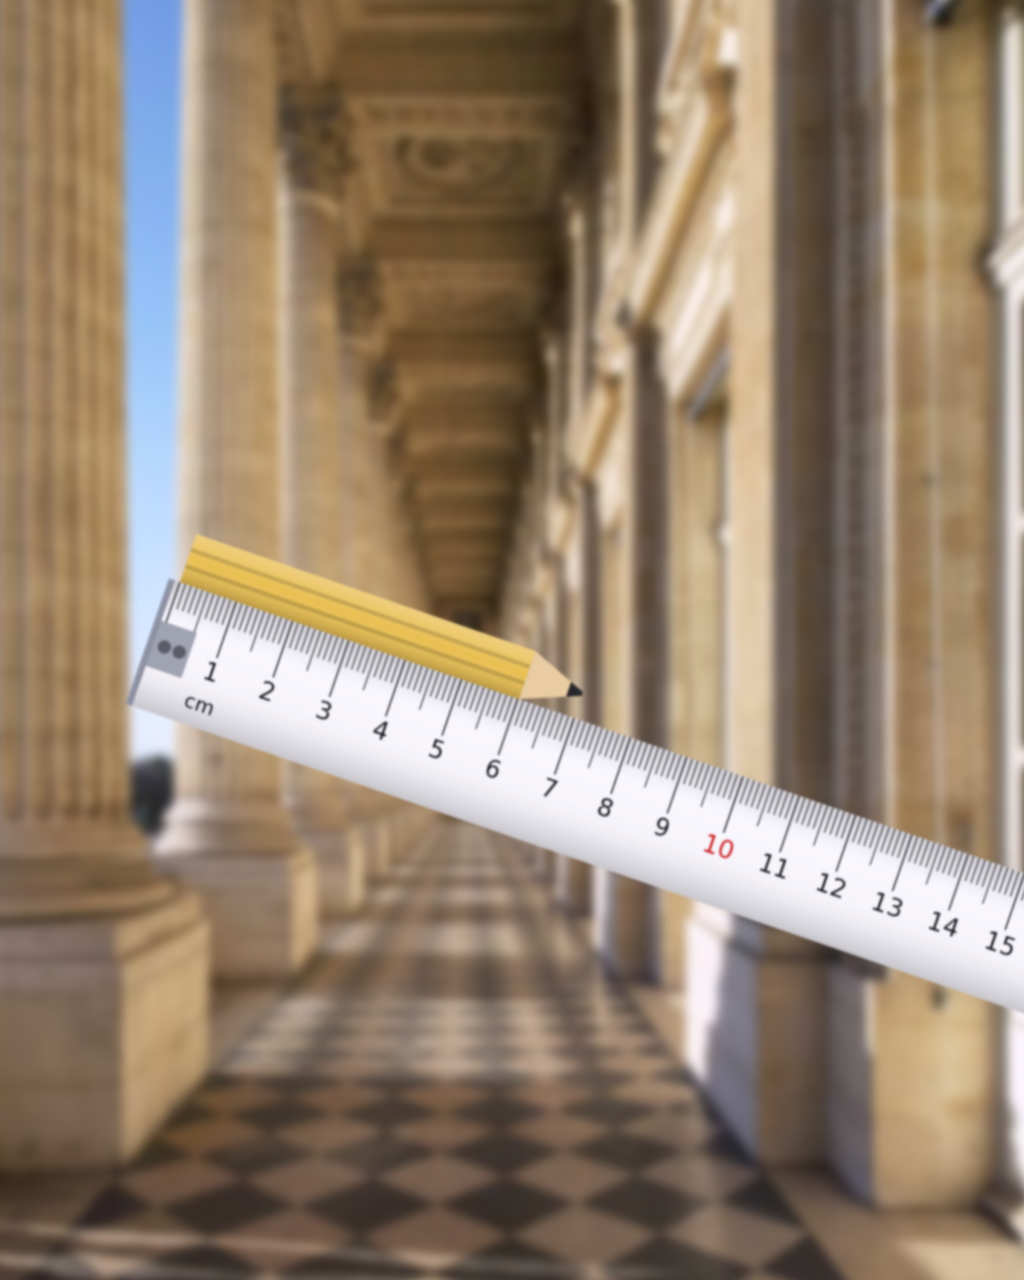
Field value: 7 (cm)
